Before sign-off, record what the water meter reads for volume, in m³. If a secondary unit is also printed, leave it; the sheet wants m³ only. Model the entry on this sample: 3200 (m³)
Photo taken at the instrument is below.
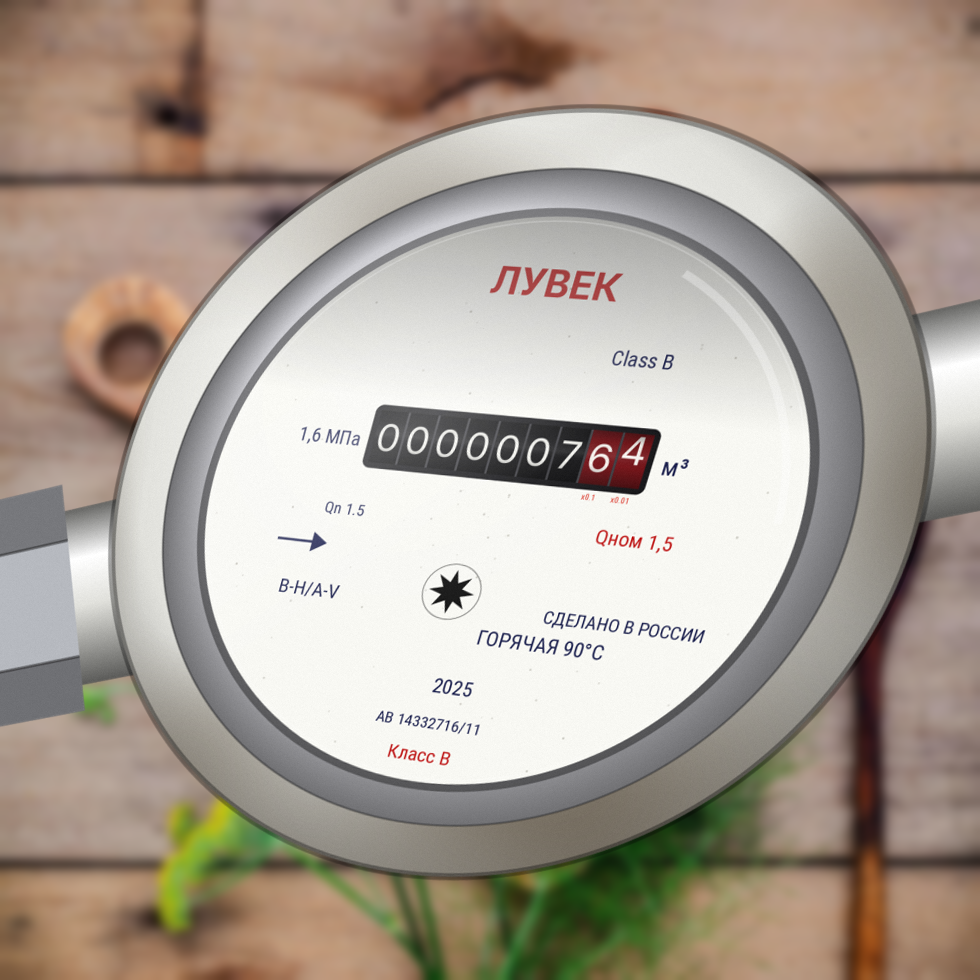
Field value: 7.64 (m³)
